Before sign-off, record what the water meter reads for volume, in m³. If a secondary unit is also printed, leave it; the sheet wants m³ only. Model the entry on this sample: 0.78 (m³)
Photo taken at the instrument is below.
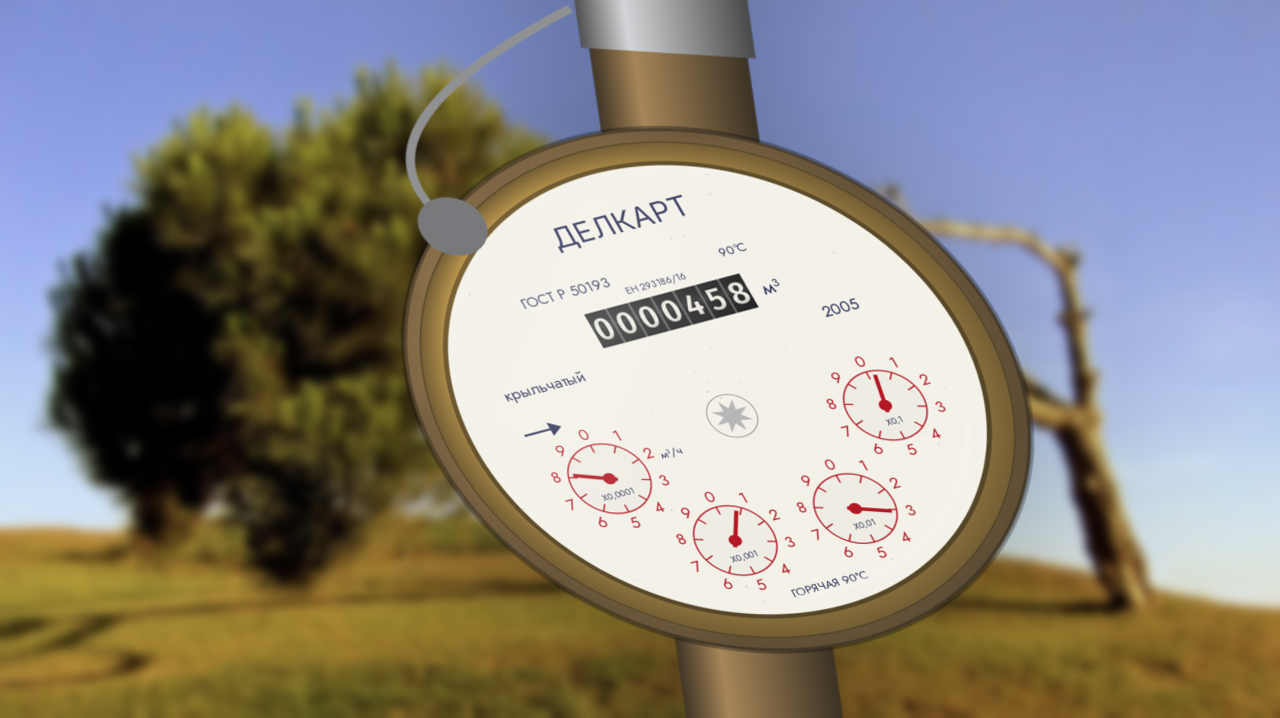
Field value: 458.0308 (m³)
